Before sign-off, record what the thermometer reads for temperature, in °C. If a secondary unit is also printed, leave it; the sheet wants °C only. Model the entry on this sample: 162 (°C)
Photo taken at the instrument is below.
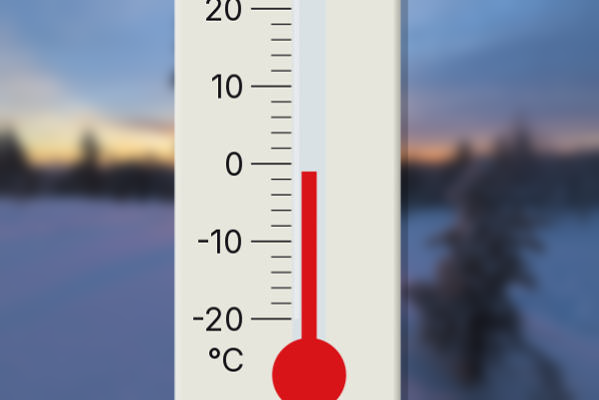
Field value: -1 (°C)
